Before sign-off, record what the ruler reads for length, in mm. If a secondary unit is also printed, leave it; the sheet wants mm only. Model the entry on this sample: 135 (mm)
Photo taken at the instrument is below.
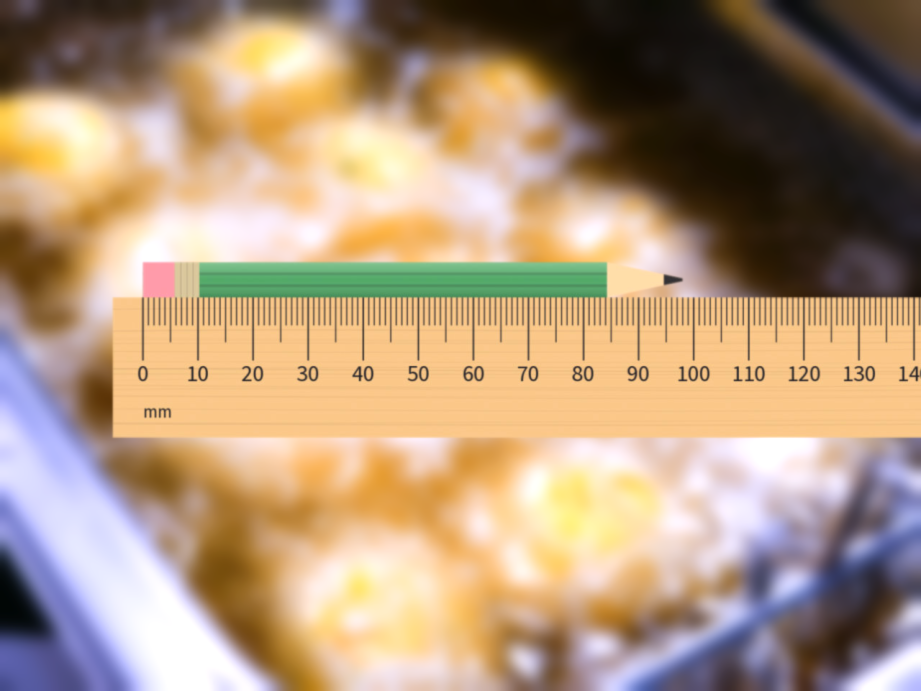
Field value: 98 (mm)
